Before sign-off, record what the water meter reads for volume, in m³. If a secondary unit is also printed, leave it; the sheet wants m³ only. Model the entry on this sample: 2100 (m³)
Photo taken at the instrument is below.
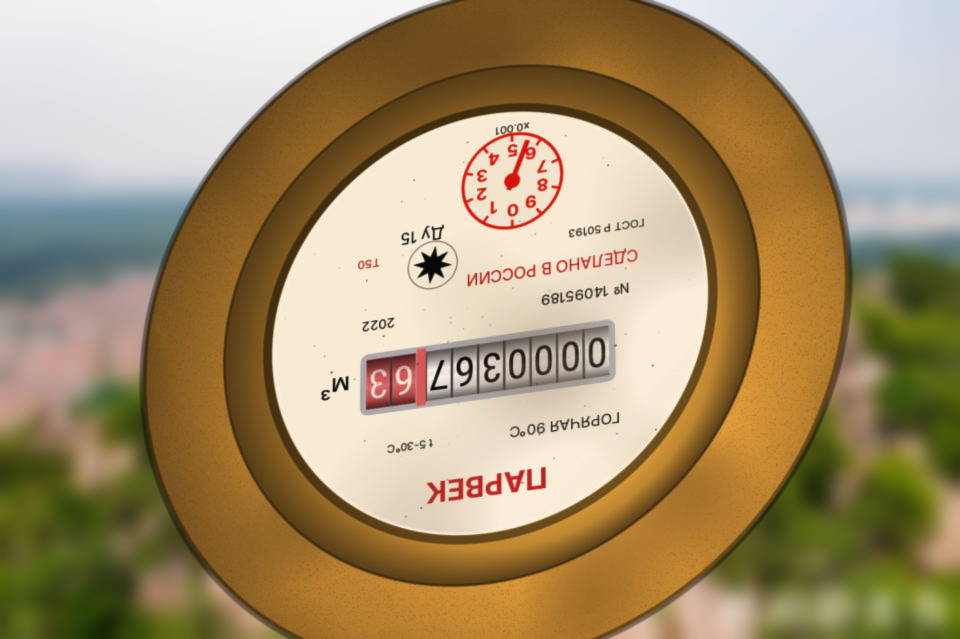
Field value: 367.635 (m³)
